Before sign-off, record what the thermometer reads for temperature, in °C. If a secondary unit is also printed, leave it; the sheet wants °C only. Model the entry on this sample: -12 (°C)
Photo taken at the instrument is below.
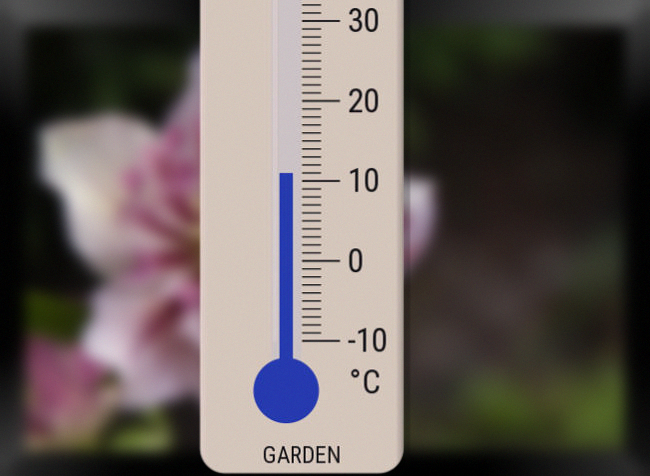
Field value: 11 (°C)
